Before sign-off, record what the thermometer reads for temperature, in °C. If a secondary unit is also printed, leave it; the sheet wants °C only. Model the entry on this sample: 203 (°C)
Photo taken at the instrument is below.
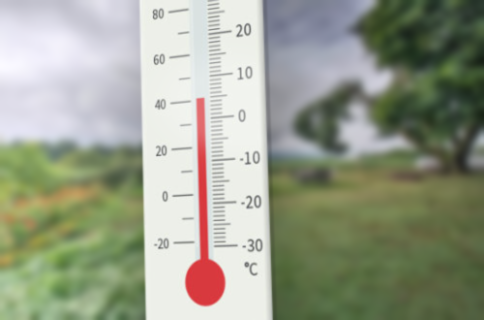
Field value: 5 (°C)
